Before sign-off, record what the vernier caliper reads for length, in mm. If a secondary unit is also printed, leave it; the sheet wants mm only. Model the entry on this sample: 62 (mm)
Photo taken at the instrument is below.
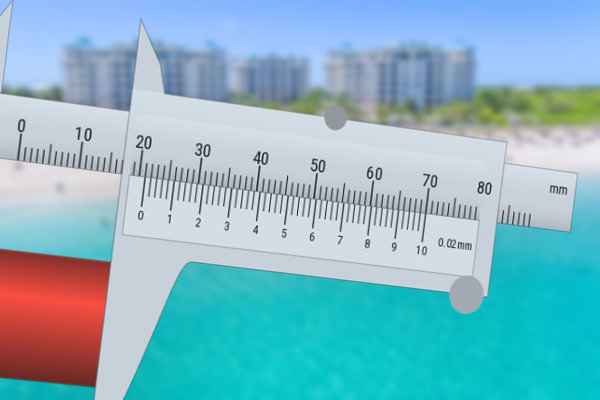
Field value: 21.0 (mm)
